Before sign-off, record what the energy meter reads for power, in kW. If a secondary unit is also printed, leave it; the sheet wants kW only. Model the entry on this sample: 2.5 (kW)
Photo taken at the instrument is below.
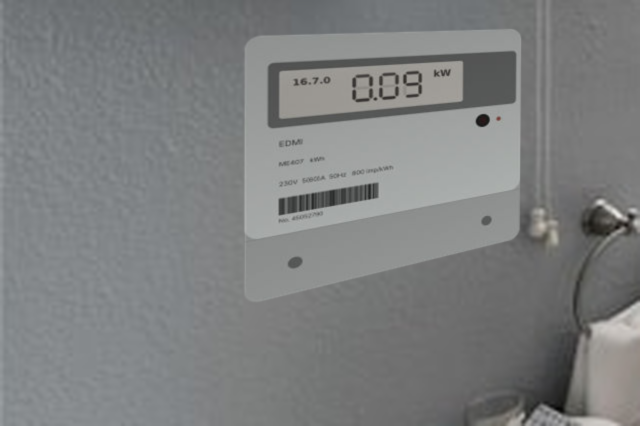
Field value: 0.09 (kW)
